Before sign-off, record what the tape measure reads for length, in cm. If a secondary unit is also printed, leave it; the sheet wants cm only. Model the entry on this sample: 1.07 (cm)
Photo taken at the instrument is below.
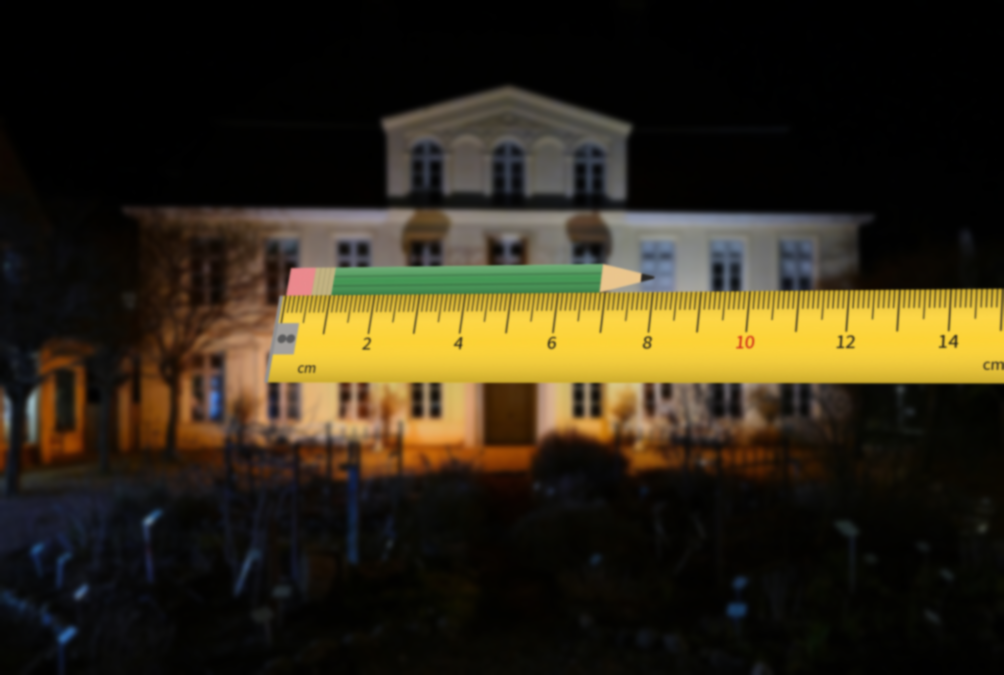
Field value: 8 (cm)
